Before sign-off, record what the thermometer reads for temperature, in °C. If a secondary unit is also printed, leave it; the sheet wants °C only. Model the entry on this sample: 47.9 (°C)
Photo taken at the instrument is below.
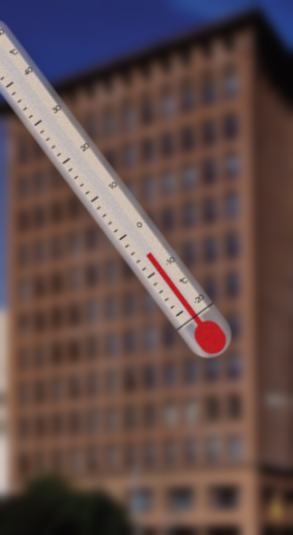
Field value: -6 (°C)
